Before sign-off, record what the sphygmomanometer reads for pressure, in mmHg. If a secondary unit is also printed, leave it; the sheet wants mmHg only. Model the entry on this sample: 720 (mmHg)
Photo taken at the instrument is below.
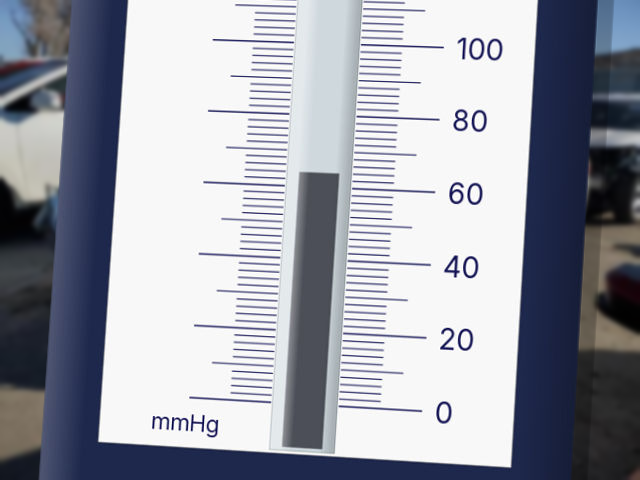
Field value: 64 (mmHg)
